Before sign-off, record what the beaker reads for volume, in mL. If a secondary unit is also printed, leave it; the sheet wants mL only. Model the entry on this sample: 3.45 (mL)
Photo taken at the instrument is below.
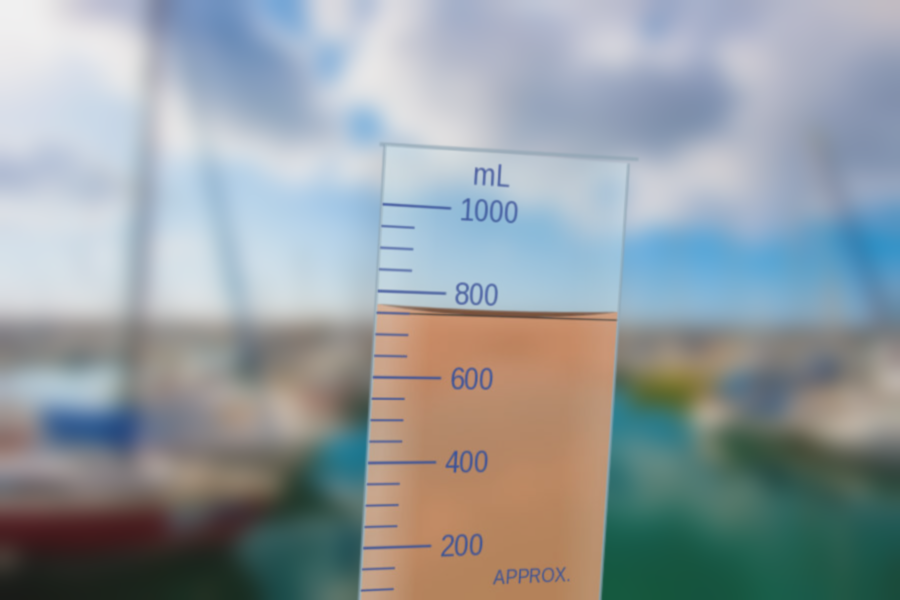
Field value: 750 (mL)
